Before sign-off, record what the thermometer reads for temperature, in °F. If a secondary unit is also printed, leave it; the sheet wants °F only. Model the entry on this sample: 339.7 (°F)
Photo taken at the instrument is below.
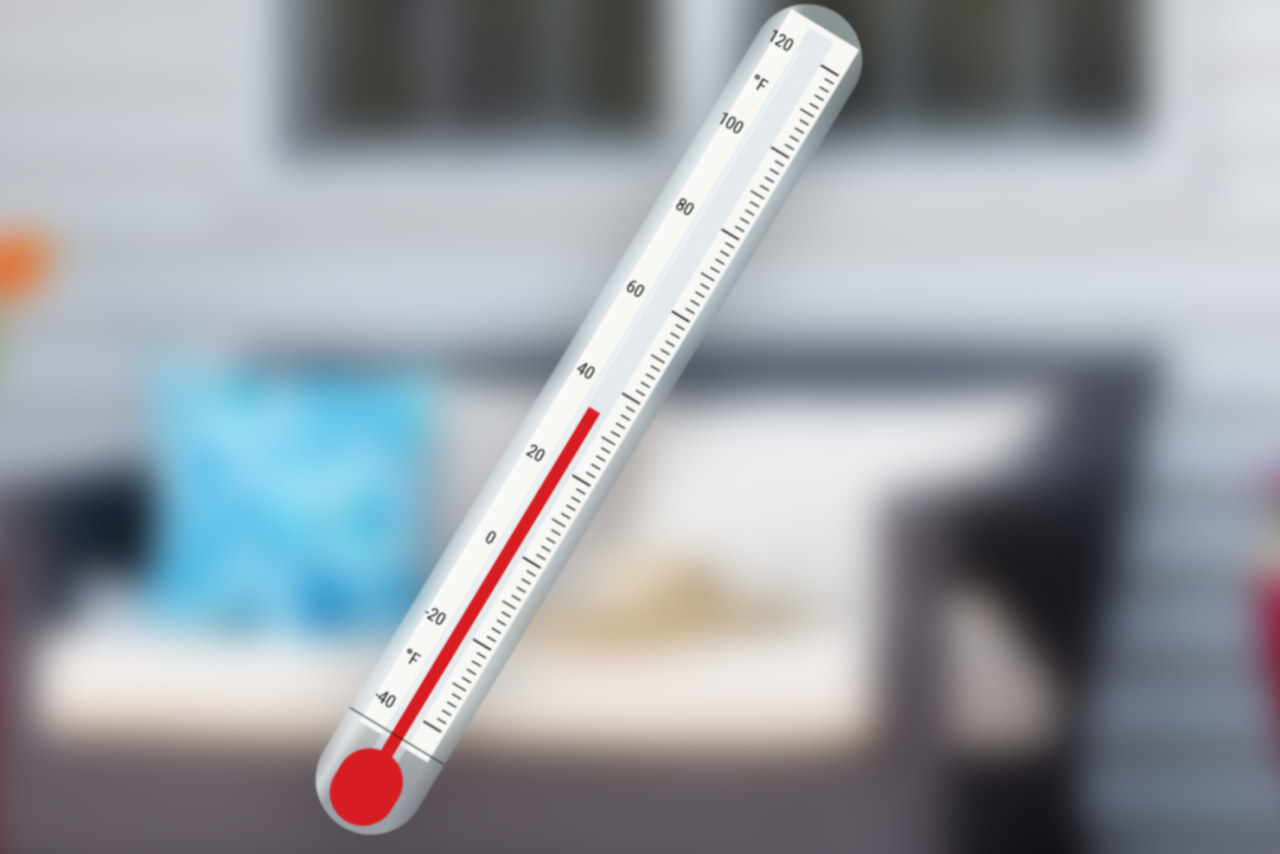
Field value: 34 (°F)
